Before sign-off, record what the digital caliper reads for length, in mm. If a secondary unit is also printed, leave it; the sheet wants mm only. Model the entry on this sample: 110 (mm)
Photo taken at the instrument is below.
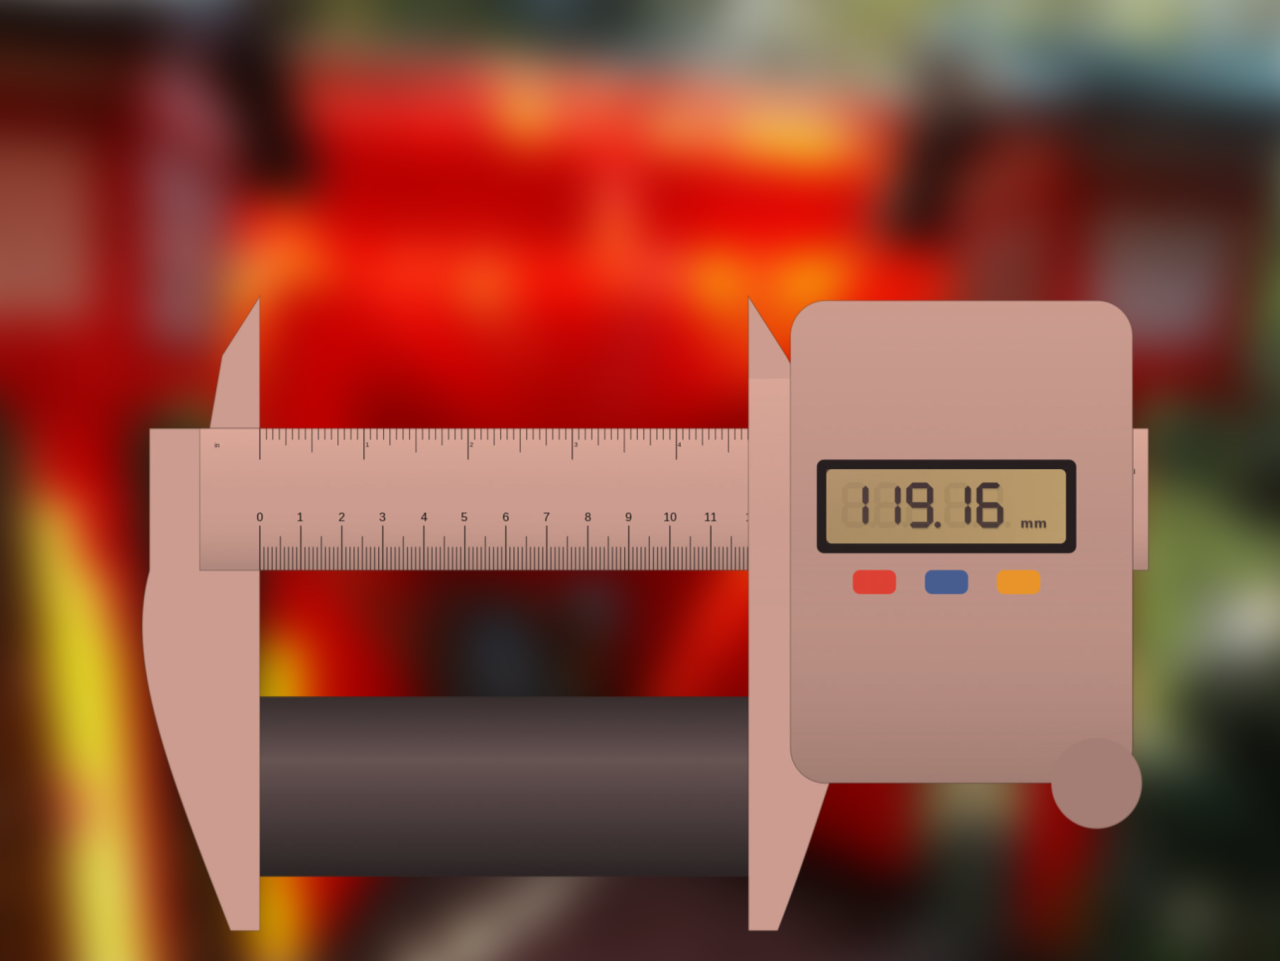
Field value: 119.16 (mm)
